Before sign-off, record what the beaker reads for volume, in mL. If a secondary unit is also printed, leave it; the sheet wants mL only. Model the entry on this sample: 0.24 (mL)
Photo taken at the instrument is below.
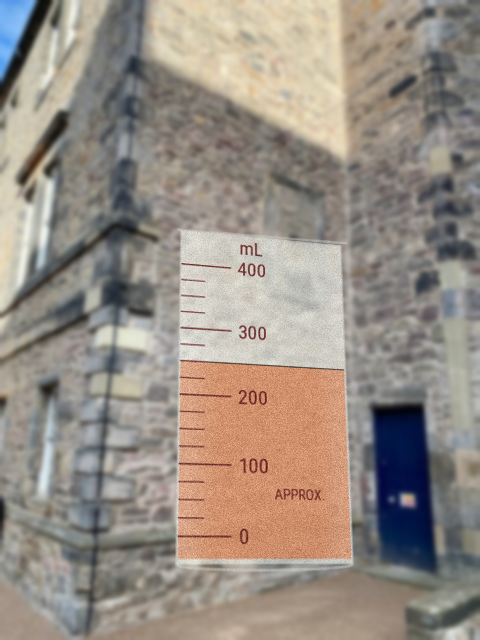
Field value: 250 (mL)
